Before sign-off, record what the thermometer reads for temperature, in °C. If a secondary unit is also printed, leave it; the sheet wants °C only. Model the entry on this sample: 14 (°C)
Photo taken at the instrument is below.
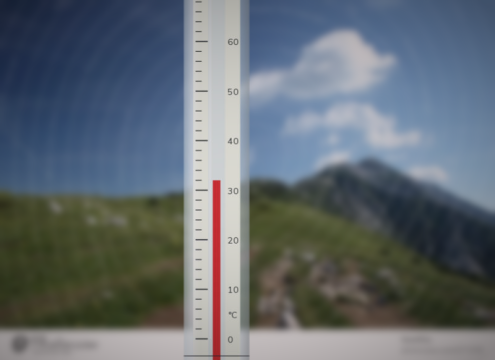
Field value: 32 (°C)
